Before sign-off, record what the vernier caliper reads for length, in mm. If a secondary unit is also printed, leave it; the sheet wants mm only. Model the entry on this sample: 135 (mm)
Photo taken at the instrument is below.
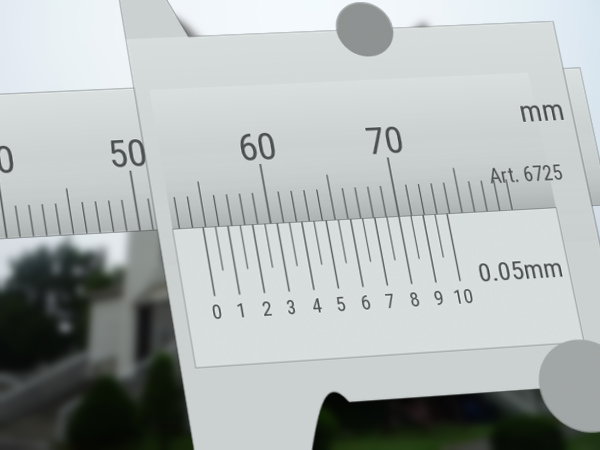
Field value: 54.8 (mm)
